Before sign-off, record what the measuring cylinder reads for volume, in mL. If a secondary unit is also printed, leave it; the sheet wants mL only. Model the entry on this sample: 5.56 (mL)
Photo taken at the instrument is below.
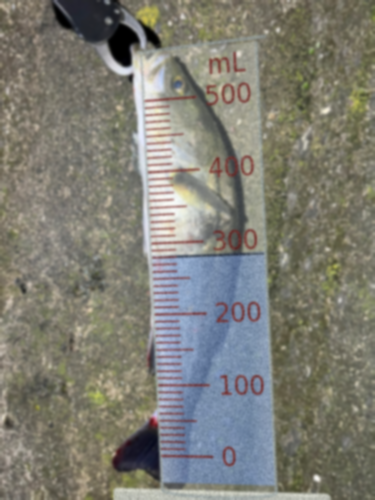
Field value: 280 (mL)
